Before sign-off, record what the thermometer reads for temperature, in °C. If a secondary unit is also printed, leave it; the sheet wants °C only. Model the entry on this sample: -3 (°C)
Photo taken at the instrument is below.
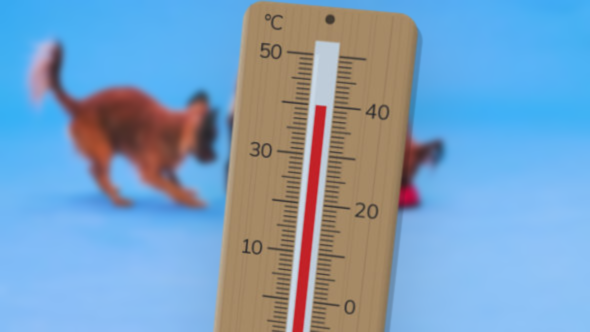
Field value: 40 (°C)
